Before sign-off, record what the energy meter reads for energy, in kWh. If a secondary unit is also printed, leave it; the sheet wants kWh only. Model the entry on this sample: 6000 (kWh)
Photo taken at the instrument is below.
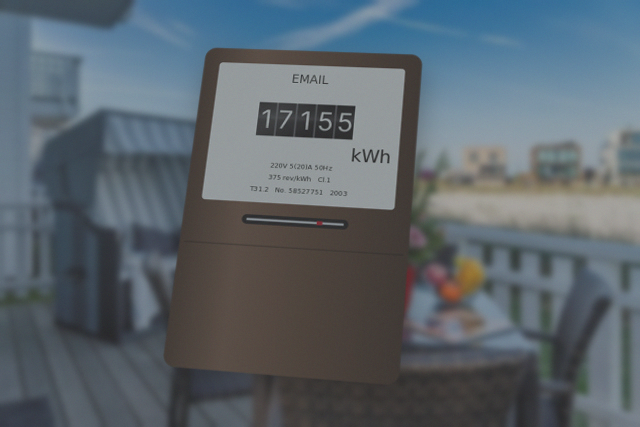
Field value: 17155 (kWh)
